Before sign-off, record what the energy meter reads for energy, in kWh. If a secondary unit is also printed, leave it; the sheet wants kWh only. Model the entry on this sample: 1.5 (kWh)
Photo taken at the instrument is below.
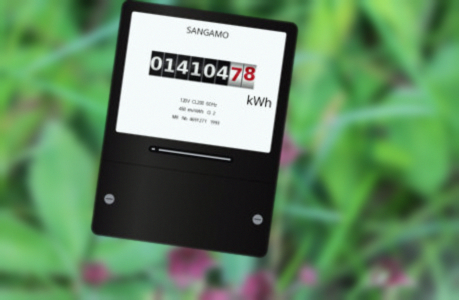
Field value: 14104.78 (kWh)
